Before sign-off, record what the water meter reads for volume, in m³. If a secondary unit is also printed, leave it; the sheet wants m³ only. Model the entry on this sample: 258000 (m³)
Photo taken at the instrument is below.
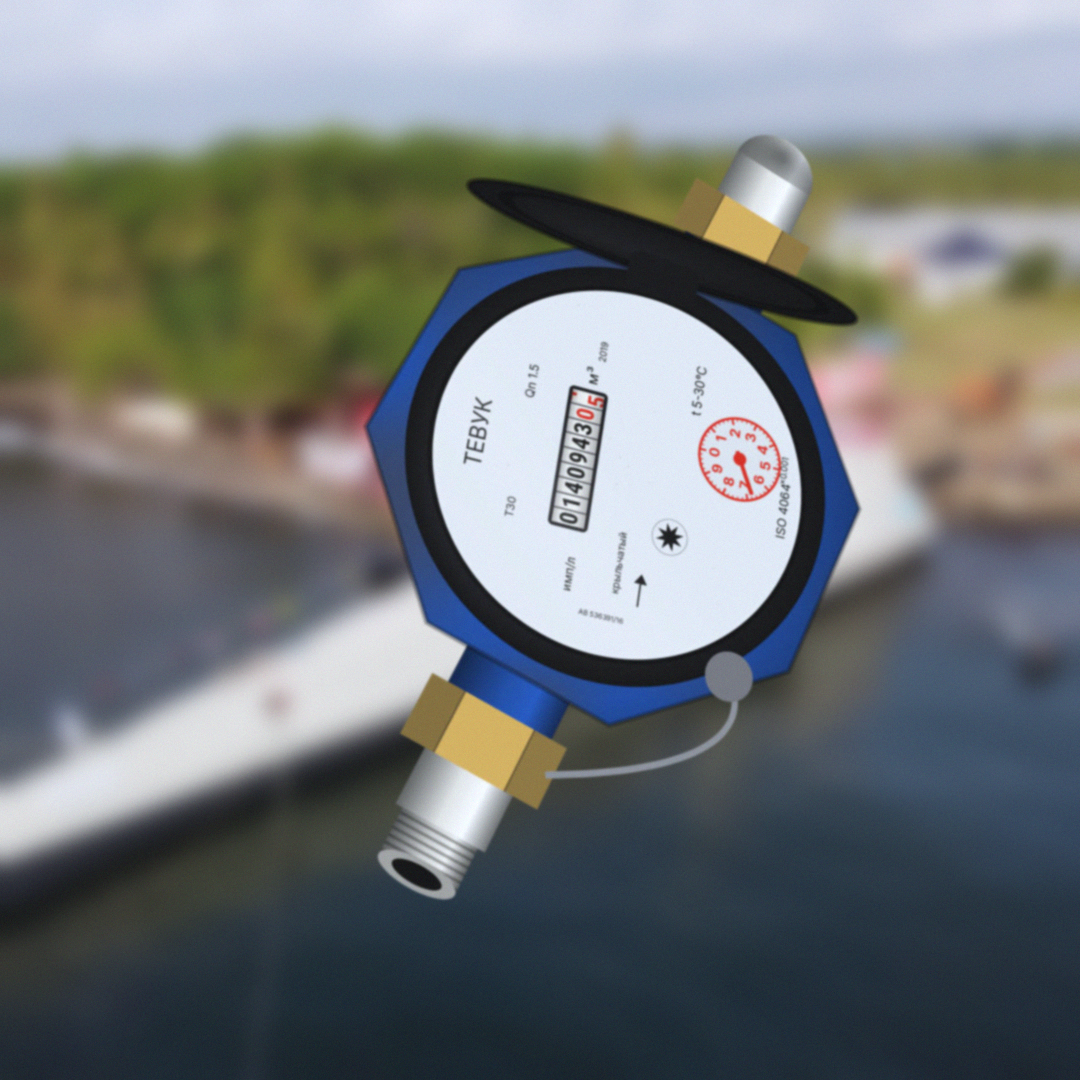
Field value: 140943.046 (m³)
